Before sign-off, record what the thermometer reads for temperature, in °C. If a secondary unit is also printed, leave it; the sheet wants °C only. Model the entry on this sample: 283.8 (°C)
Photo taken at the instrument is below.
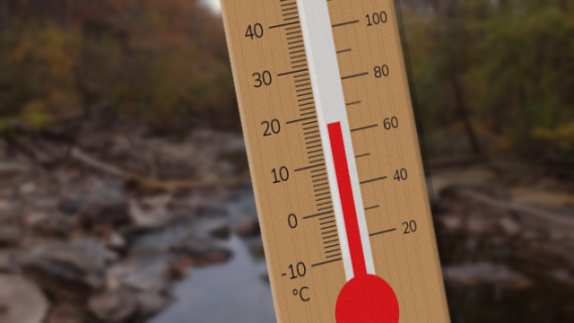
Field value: 18 (°C)
